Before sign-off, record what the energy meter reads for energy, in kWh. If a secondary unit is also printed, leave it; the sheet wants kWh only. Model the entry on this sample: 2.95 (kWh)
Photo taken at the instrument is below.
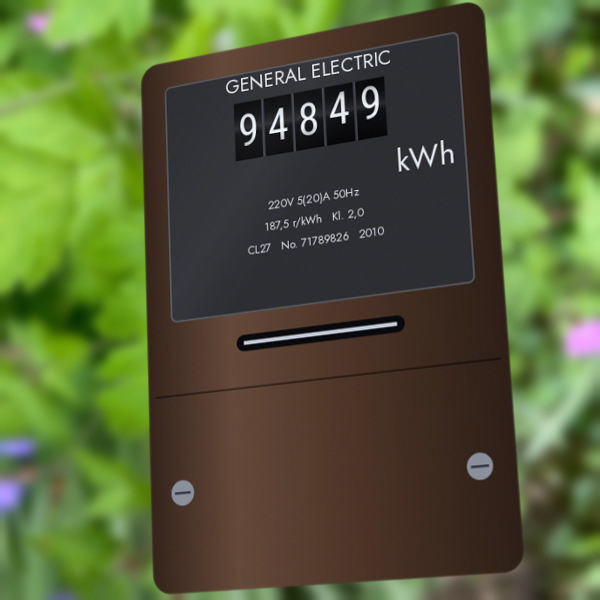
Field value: 94849 (kWh)
